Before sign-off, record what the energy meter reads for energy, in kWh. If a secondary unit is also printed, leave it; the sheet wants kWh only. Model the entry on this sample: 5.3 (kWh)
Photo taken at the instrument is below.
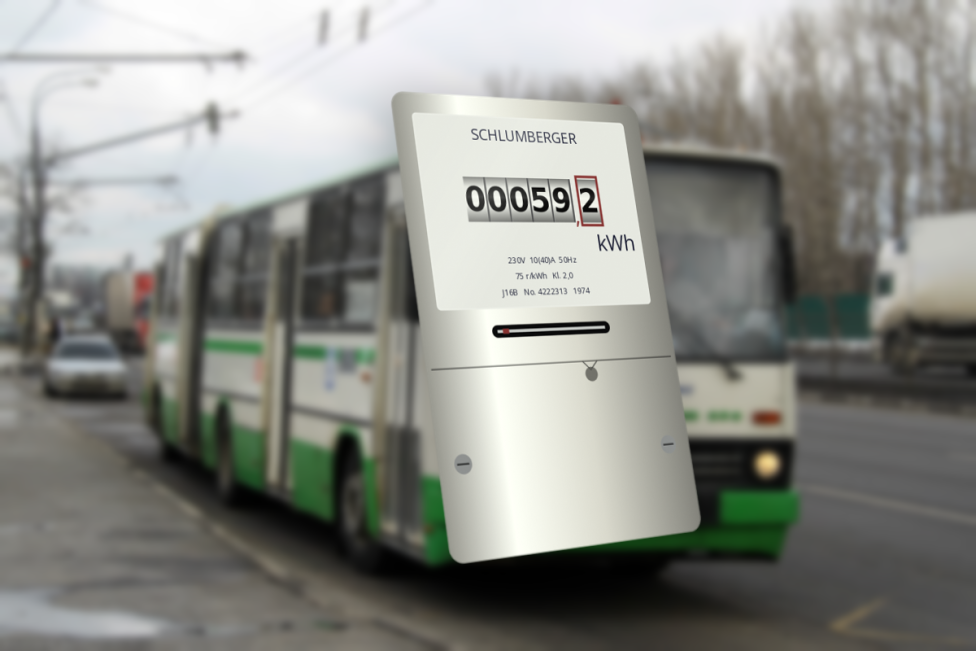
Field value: 59.2 (kWh)
